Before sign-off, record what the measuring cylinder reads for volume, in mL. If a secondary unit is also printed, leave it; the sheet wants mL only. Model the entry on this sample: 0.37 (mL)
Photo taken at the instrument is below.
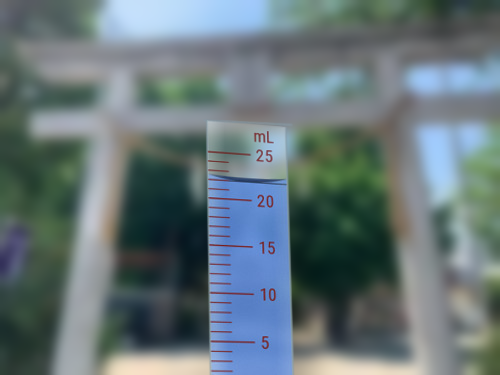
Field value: 22 (mL)
